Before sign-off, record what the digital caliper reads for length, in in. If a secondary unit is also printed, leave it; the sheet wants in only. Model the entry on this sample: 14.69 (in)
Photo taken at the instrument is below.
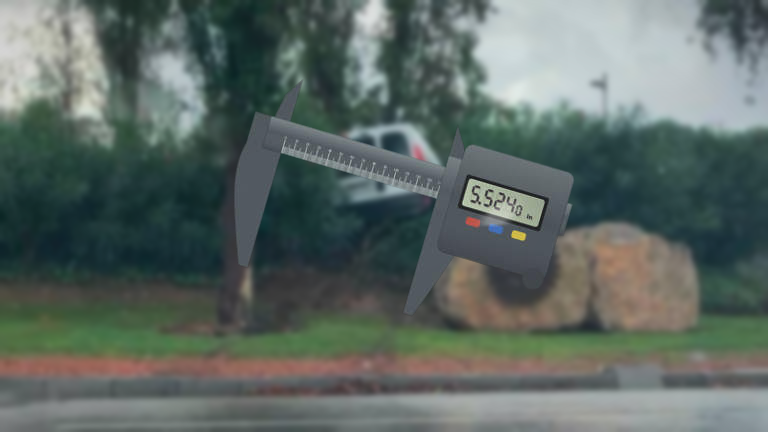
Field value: 5.5240 (in)
